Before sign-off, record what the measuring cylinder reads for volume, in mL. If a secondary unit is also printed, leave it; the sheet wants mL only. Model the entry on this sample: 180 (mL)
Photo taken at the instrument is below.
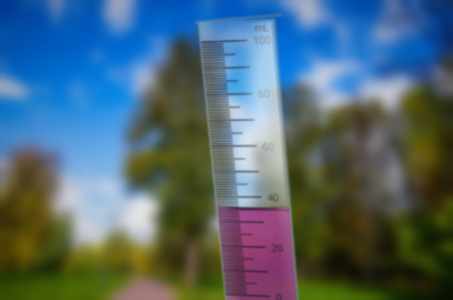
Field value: 35 (mL)
